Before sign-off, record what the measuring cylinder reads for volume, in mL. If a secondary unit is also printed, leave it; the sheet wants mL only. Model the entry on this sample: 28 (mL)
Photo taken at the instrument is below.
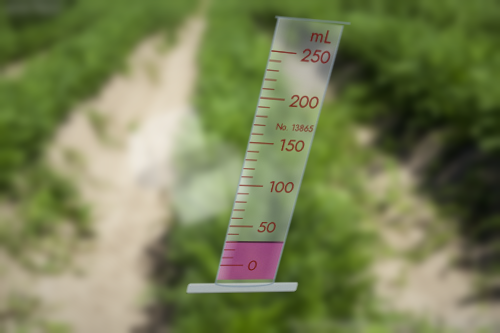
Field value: 30 (mL)
